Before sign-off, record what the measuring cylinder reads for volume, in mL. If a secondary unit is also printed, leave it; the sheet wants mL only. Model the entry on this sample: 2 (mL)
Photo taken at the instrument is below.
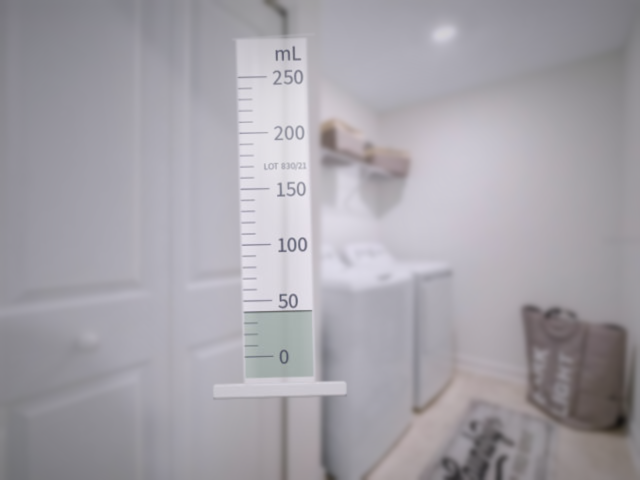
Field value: 40 (mL)
